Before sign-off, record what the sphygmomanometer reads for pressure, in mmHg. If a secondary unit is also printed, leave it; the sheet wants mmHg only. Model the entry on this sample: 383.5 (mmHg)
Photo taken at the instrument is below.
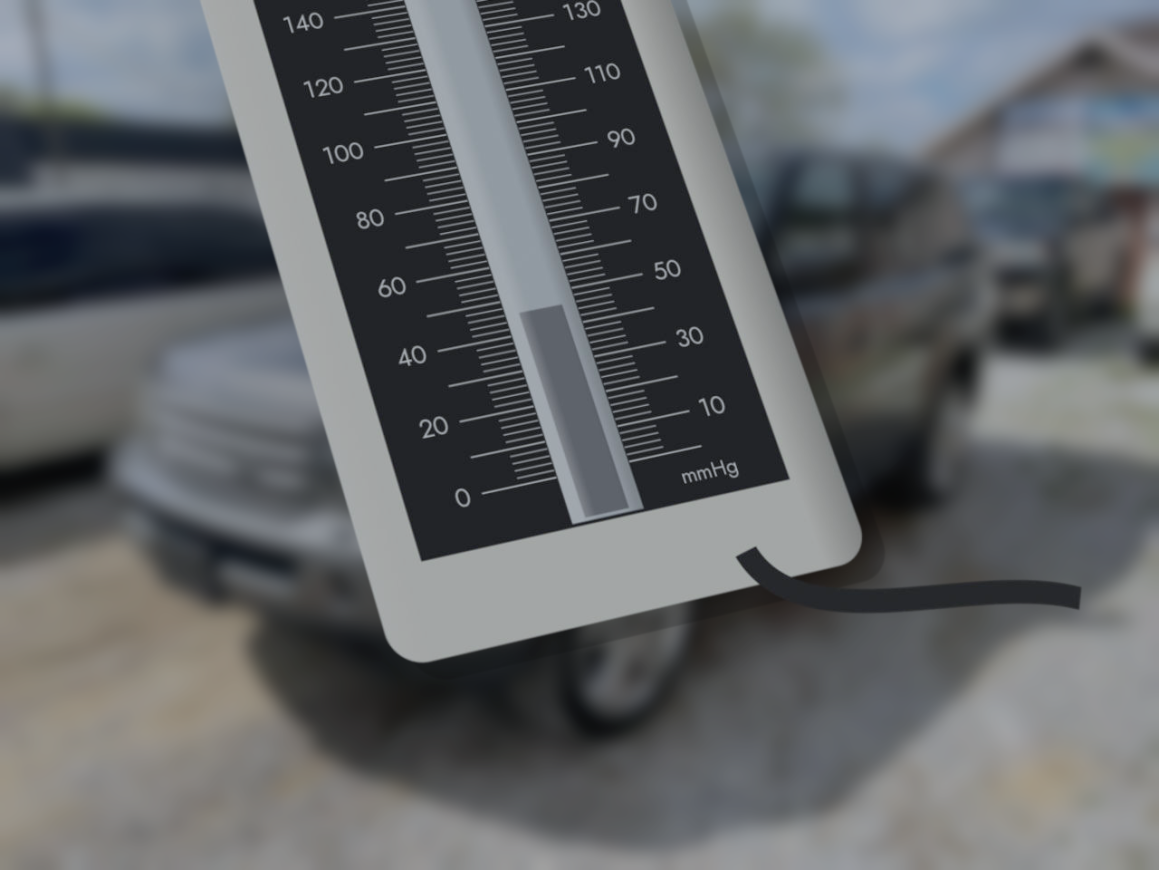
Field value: 46 (mmHg)
